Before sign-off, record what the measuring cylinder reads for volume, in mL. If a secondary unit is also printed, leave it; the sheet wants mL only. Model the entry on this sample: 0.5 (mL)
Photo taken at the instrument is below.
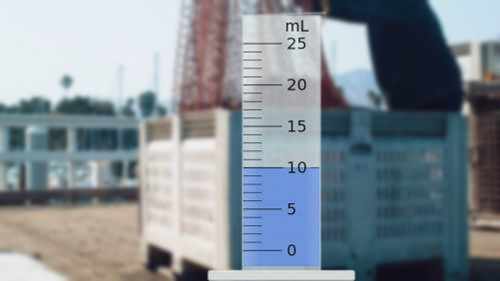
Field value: 10 (mL)
